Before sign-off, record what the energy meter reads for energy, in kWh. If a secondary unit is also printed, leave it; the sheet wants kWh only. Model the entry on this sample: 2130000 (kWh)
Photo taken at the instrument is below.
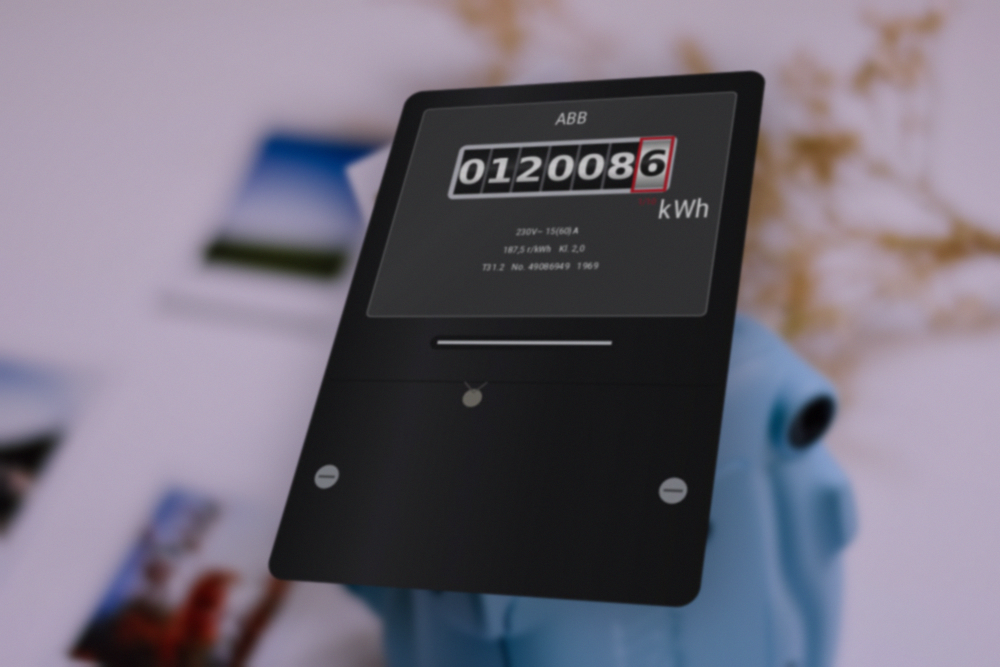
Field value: 12008.6 (kWh)
